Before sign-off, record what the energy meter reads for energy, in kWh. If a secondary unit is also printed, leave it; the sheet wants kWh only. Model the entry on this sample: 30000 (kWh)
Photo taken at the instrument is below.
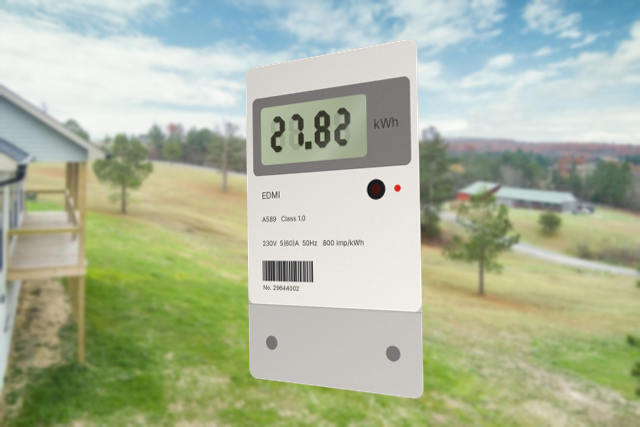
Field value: 27.82 (kWh)
